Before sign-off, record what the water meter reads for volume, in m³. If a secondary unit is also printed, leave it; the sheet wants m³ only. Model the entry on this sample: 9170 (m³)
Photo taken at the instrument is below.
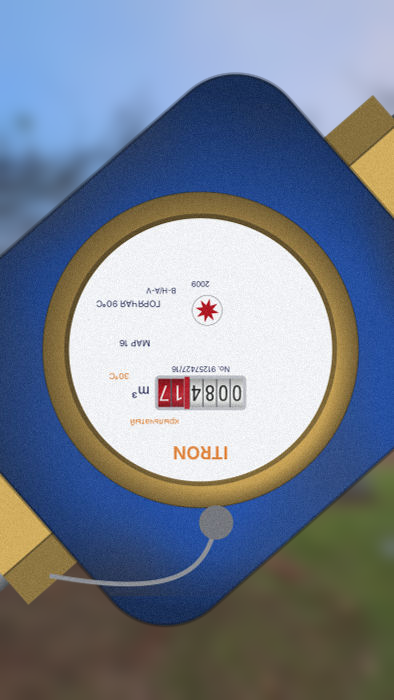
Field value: 84.17 (m³)
